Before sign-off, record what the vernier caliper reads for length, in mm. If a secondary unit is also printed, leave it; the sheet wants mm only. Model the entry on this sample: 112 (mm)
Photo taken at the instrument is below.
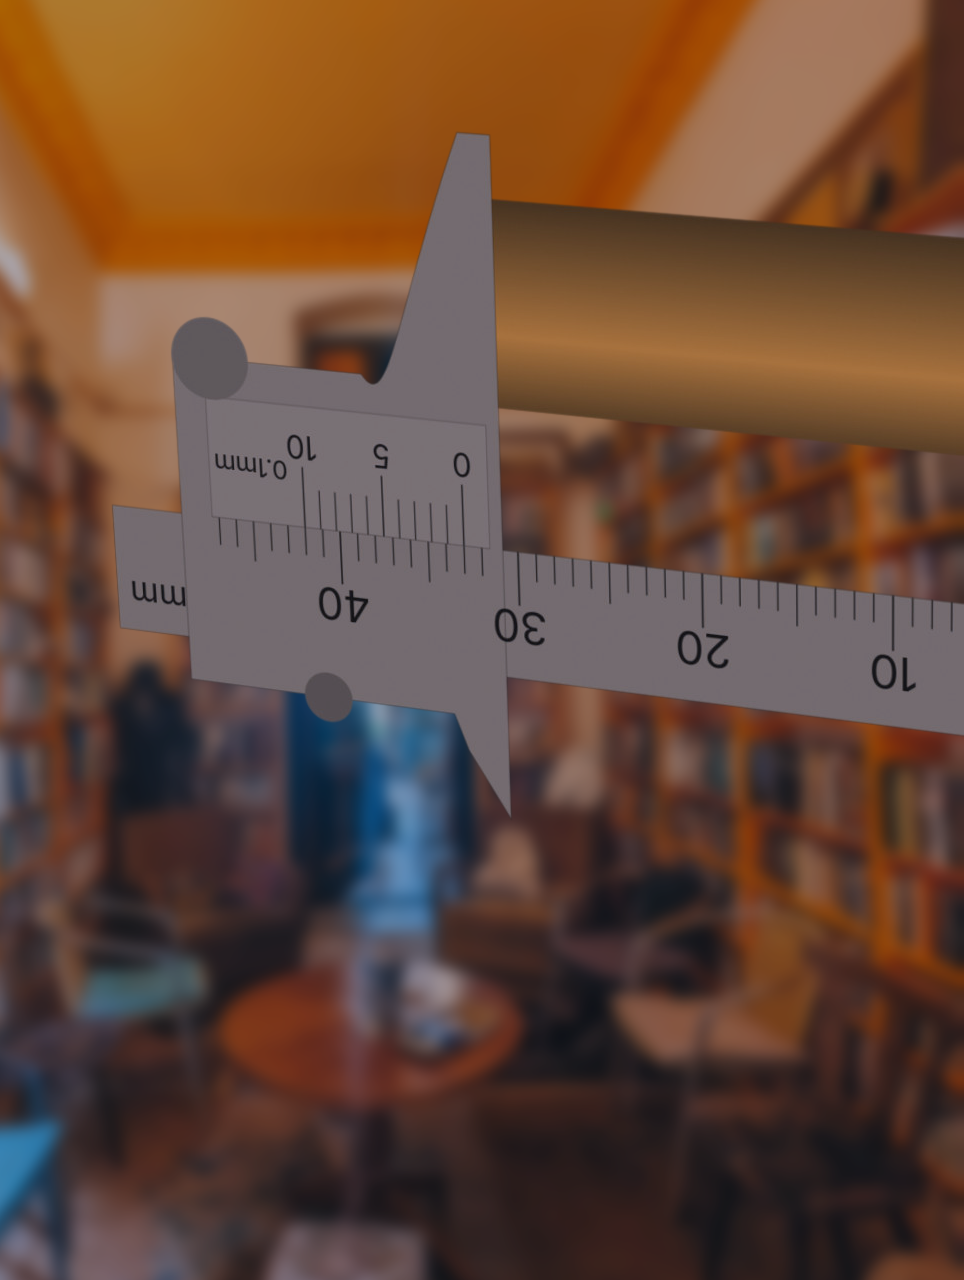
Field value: 33.0 (mm)
